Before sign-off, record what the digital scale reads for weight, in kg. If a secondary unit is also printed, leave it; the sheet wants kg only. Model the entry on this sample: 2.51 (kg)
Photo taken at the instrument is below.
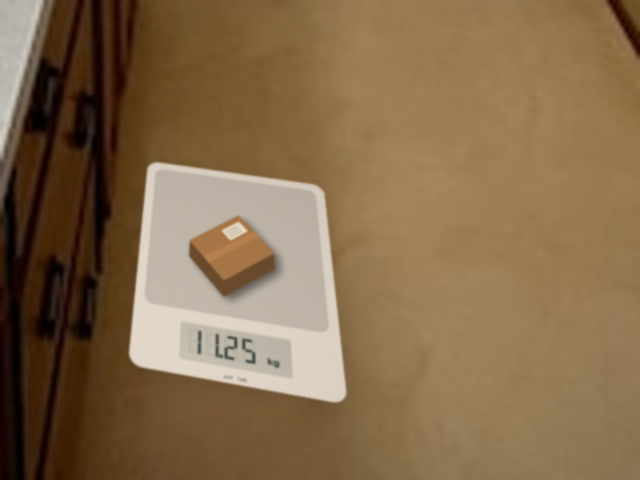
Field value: 11.25 (kg)
